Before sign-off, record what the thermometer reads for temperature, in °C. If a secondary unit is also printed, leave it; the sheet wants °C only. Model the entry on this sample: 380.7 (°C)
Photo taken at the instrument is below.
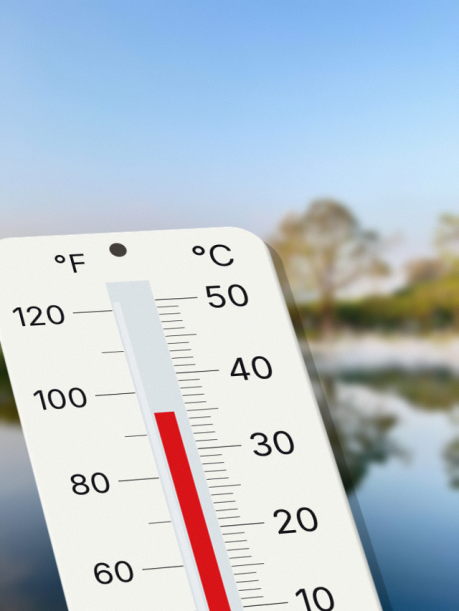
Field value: 35 (°C)
